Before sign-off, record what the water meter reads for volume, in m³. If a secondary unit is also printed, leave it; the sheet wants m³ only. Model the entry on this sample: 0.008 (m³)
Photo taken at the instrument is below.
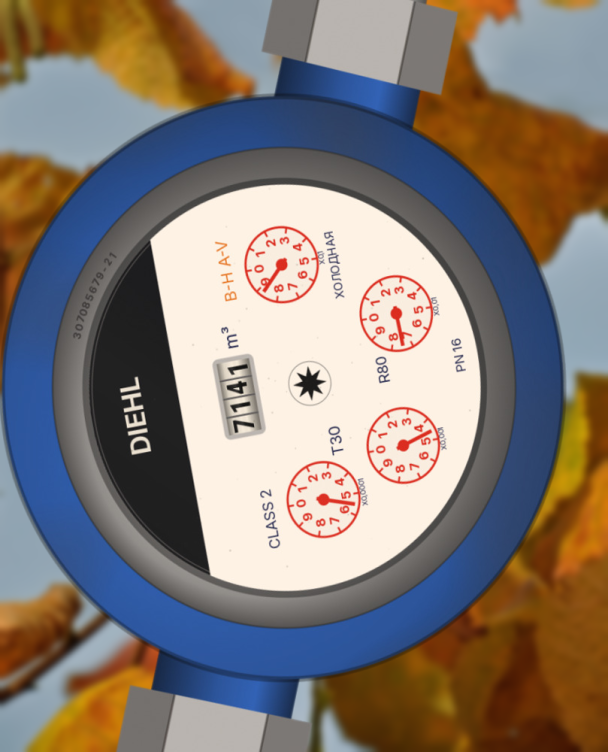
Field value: 7140.8745 (m³)
